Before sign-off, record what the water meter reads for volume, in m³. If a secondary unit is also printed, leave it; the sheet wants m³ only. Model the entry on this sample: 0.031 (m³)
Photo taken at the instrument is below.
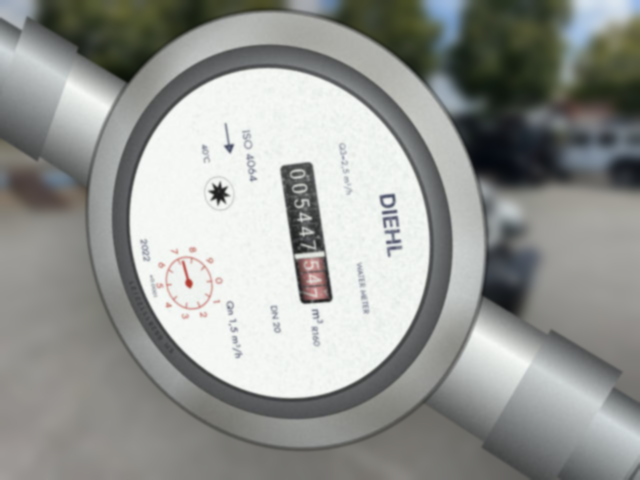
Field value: 5447.5467 (m³)
